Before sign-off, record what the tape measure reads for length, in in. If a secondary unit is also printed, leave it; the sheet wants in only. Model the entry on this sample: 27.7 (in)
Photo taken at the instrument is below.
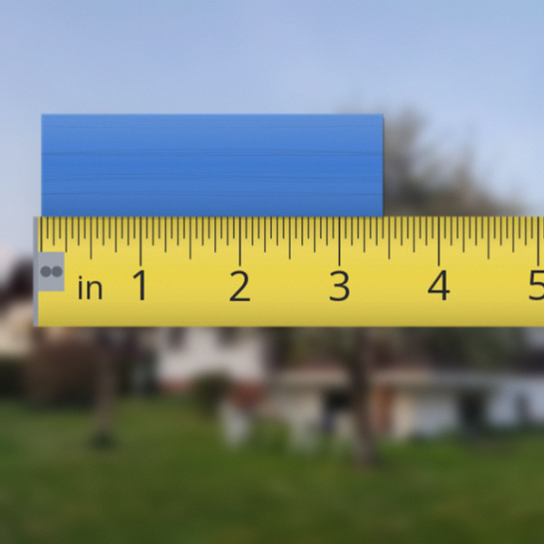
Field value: 3.4375 (in)
